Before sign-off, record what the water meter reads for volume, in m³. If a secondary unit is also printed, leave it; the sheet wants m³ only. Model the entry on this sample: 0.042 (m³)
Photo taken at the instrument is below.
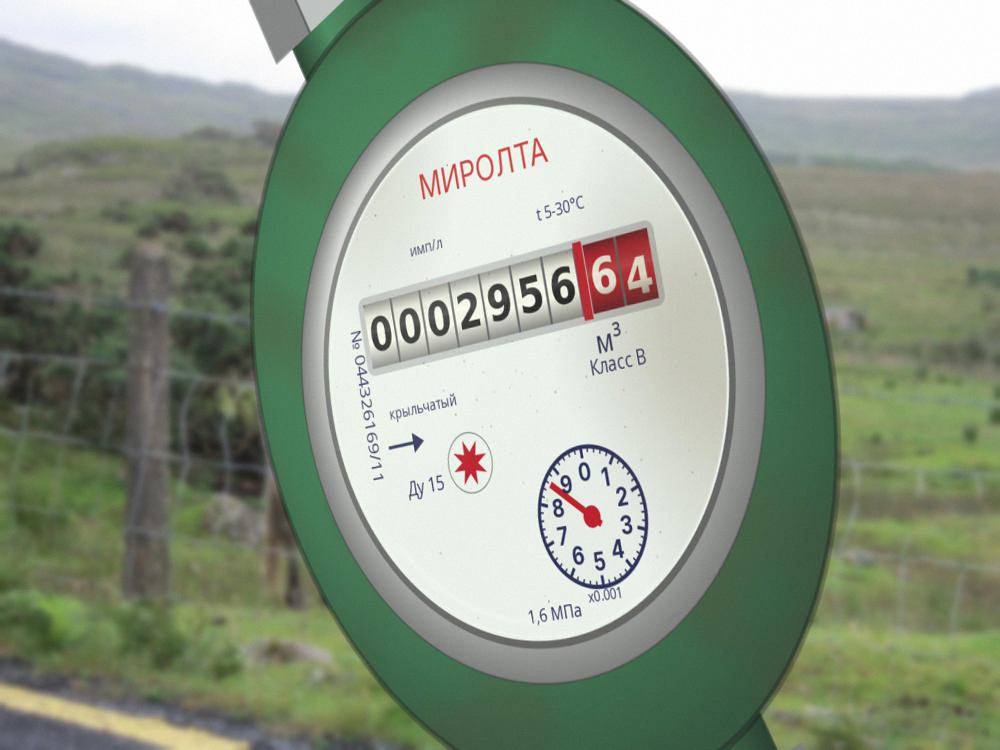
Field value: 2956.638 (m³)
